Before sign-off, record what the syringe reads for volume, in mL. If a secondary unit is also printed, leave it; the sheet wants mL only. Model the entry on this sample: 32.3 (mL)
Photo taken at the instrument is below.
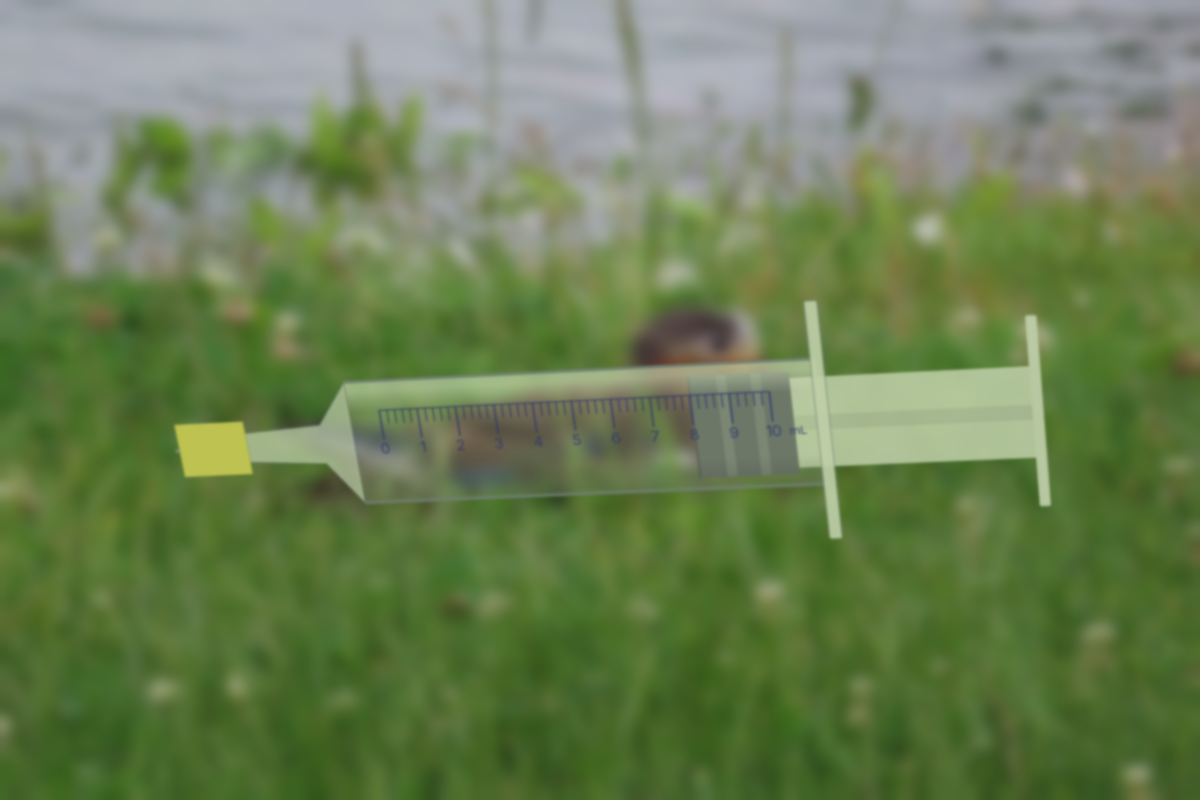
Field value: 8 (mL)
